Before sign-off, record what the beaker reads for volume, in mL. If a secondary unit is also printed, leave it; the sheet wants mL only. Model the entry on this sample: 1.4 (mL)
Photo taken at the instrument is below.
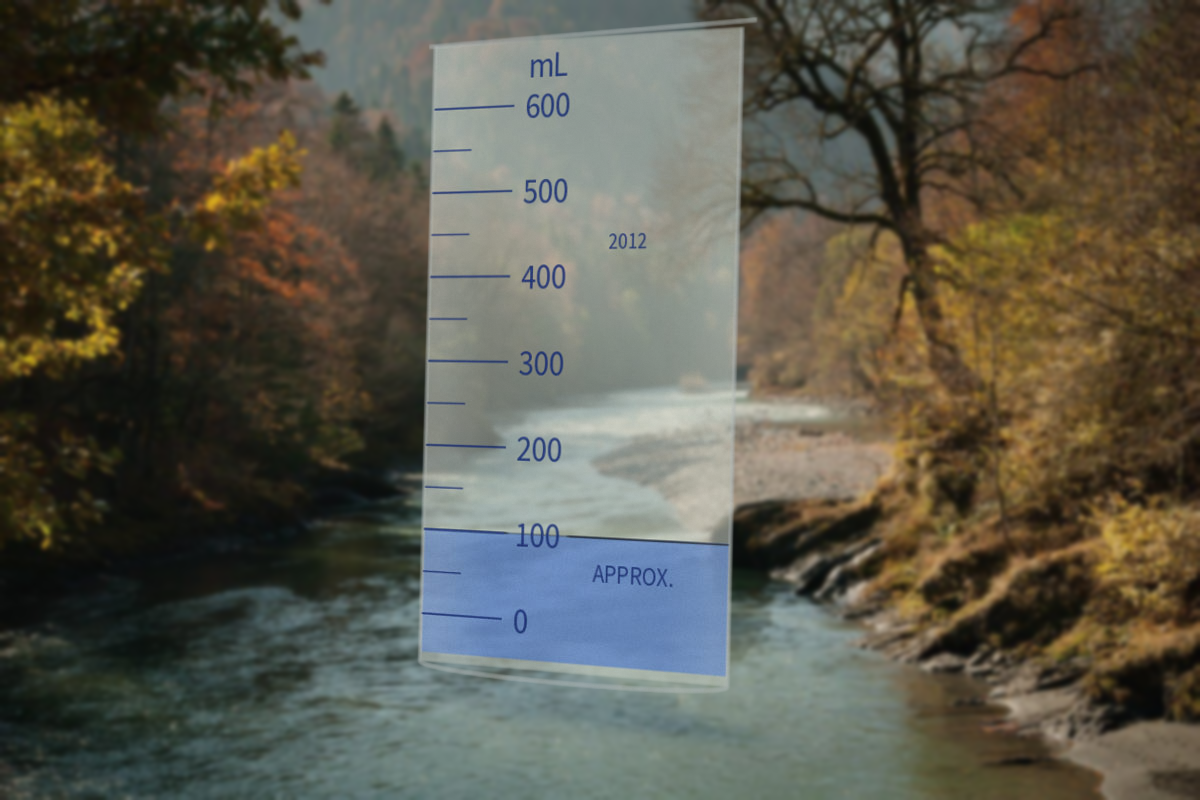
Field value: 100 (mL)
